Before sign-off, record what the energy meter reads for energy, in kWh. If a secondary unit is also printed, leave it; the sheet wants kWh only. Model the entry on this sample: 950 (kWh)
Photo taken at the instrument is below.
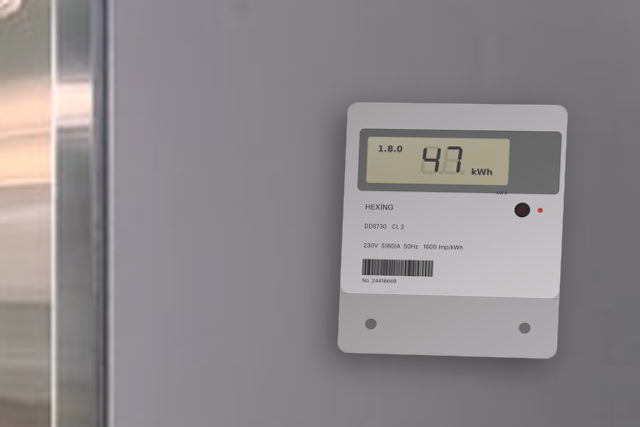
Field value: 47 (kWh)
